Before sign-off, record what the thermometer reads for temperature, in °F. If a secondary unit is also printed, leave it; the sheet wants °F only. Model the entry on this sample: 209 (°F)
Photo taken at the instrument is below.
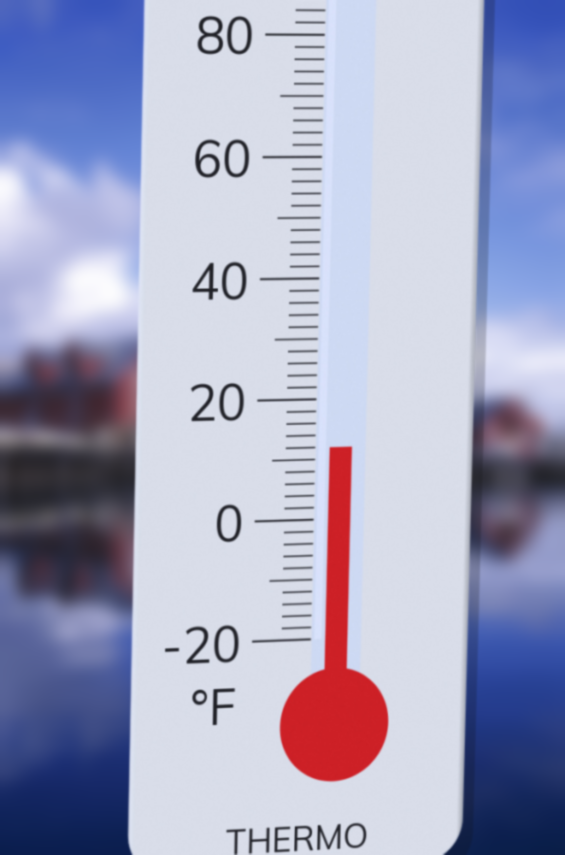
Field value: 12 (°F)
